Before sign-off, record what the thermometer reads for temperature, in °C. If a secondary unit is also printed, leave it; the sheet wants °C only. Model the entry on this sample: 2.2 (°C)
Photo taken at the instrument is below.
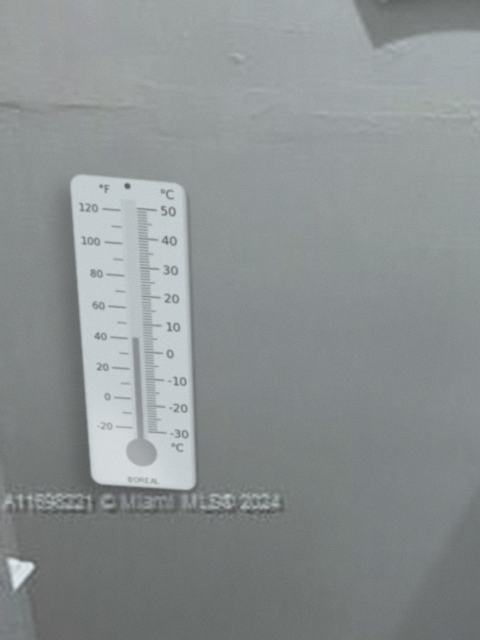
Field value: 5 (°C)
